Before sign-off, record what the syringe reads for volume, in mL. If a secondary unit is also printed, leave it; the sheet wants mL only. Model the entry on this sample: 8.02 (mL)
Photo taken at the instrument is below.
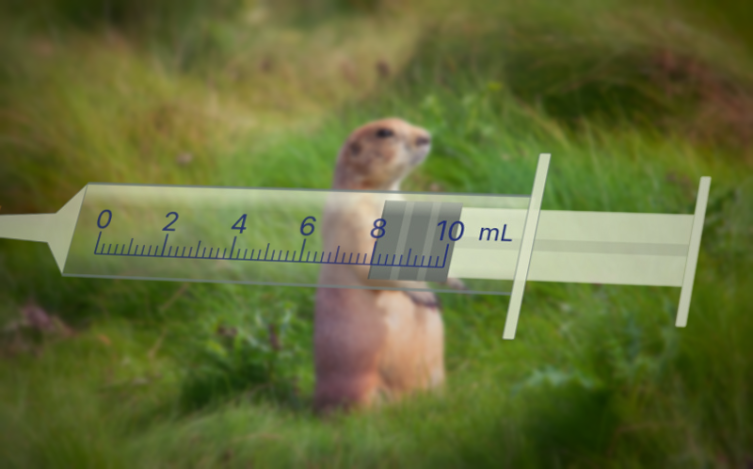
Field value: 8 (mL)
